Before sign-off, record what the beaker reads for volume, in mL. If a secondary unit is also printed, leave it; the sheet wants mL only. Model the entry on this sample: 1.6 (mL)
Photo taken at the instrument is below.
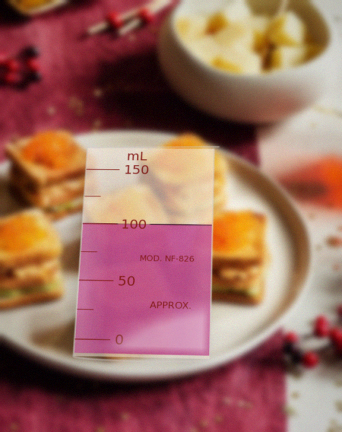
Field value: 100 (mL)
